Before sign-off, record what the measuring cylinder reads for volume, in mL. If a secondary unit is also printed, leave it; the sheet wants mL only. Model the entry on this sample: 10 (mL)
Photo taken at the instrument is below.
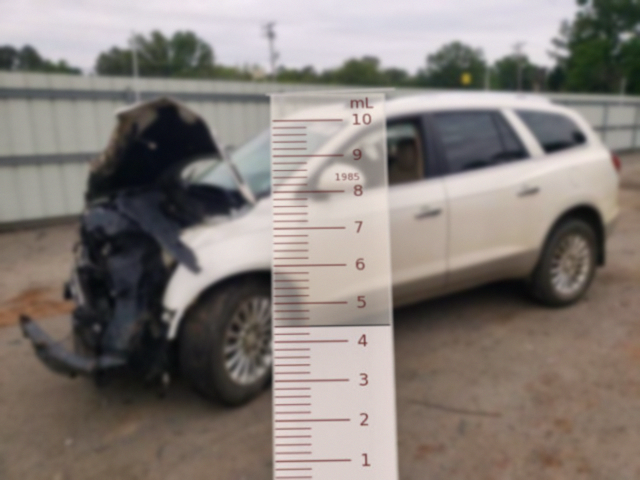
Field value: 4.4 (mL)
